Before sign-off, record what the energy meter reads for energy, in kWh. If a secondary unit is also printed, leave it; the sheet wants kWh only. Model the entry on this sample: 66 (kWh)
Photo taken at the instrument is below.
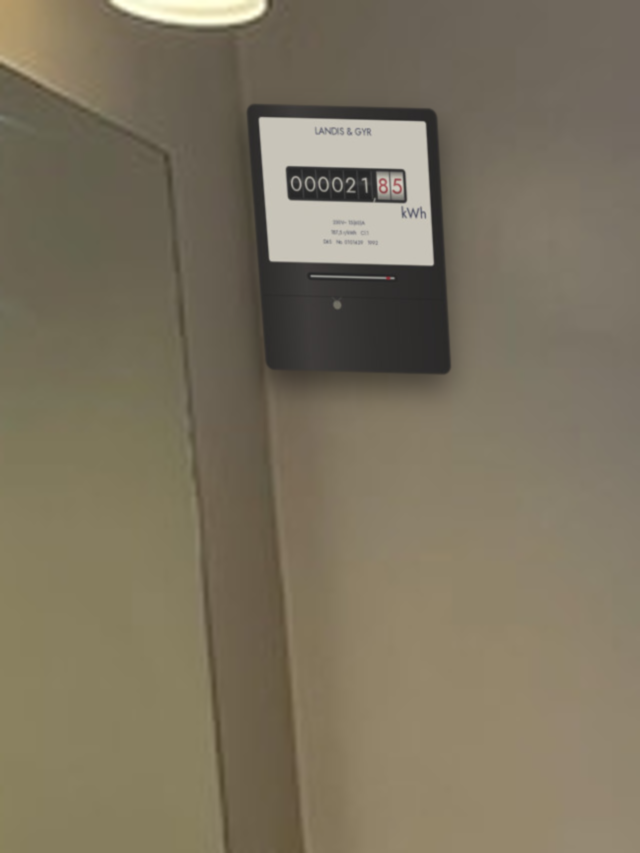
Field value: 21.85 (kWh)
